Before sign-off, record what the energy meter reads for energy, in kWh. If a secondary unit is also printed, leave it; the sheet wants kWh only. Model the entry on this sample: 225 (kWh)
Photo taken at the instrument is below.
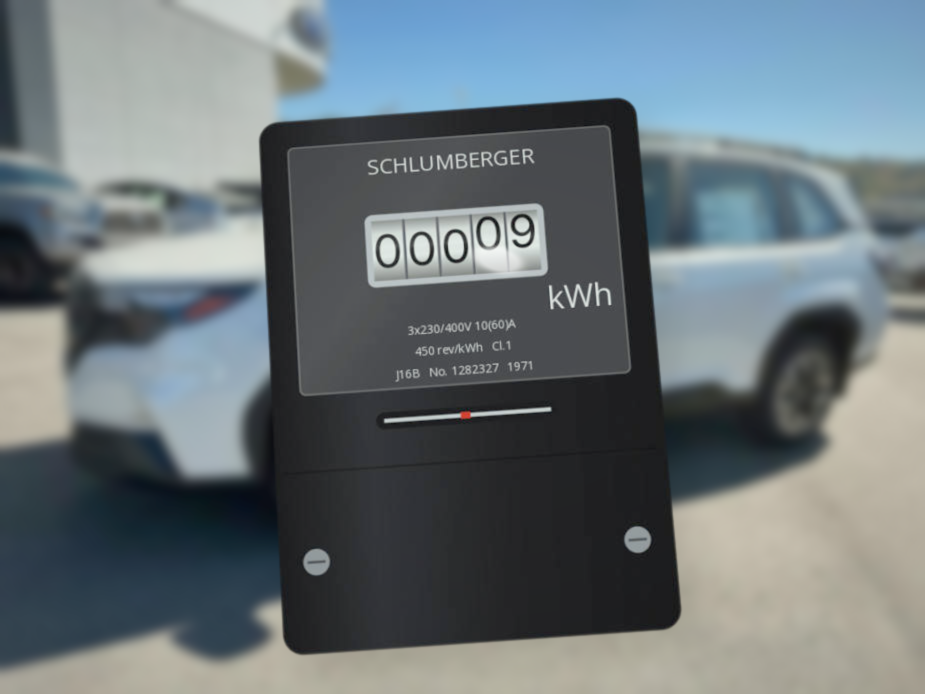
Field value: 9 (kWh)
